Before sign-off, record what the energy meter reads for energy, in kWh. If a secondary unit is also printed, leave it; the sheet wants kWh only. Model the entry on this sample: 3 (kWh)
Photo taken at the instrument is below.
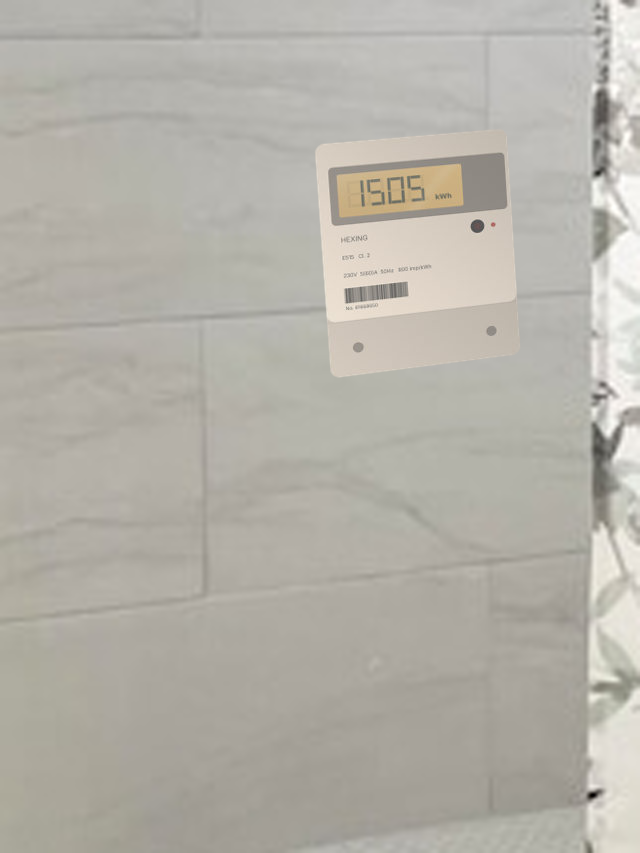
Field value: 1505 (kWh)
